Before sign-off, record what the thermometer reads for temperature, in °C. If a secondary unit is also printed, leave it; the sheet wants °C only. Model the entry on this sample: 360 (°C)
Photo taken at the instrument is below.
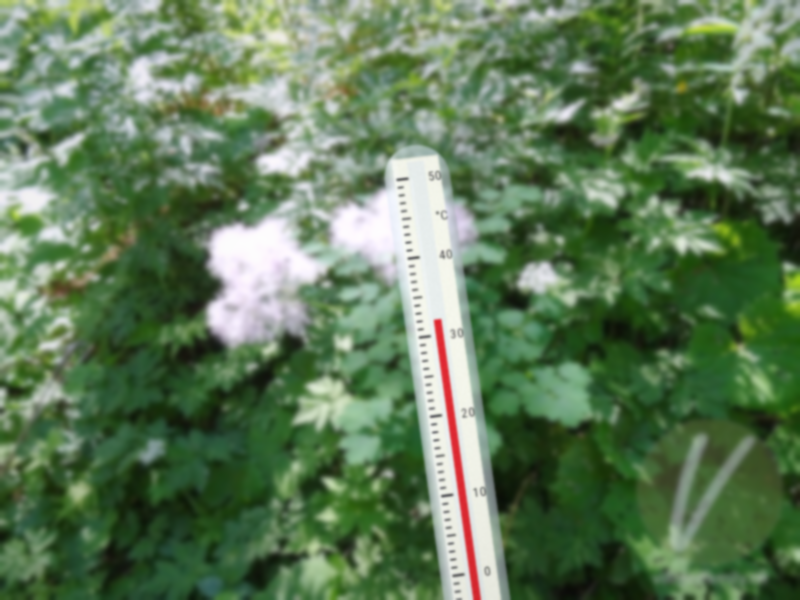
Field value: 32 (°C)
